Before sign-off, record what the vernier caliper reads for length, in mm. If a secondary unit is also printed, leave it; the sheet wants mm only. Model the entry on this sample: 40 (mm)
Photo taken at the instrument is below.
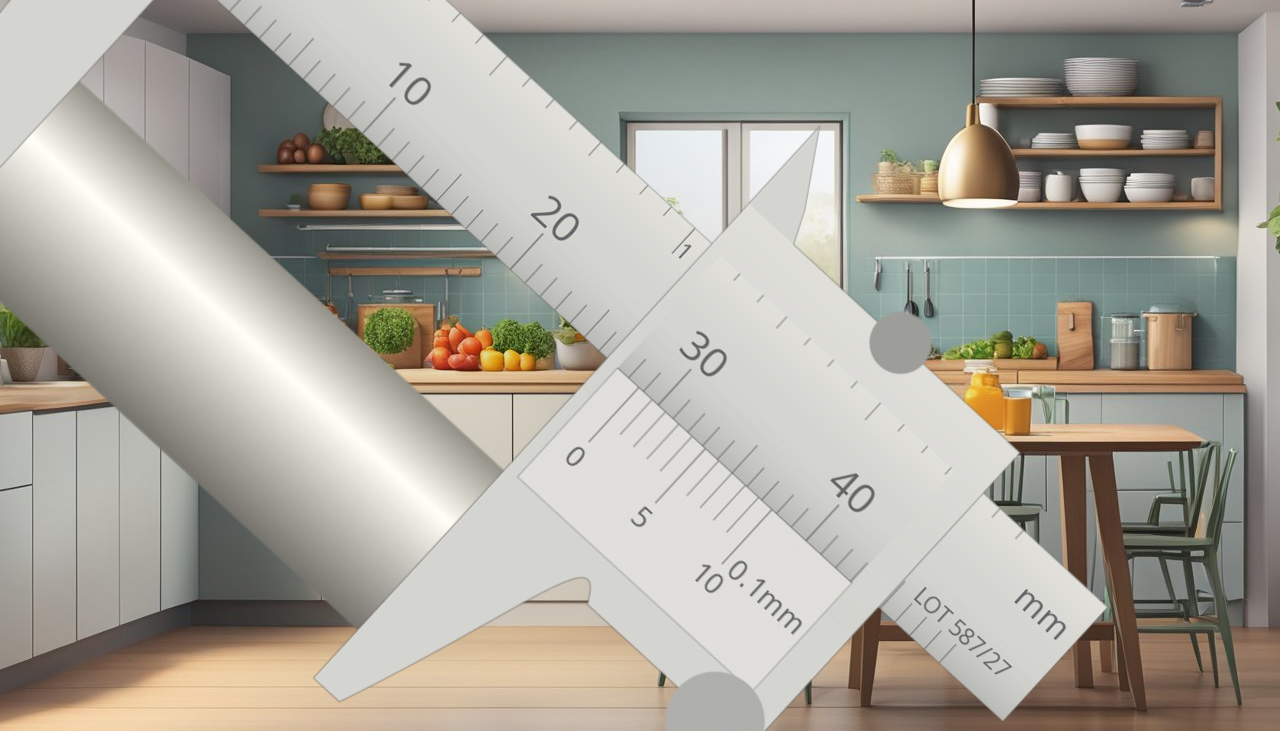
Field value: 28.7 (mm)
